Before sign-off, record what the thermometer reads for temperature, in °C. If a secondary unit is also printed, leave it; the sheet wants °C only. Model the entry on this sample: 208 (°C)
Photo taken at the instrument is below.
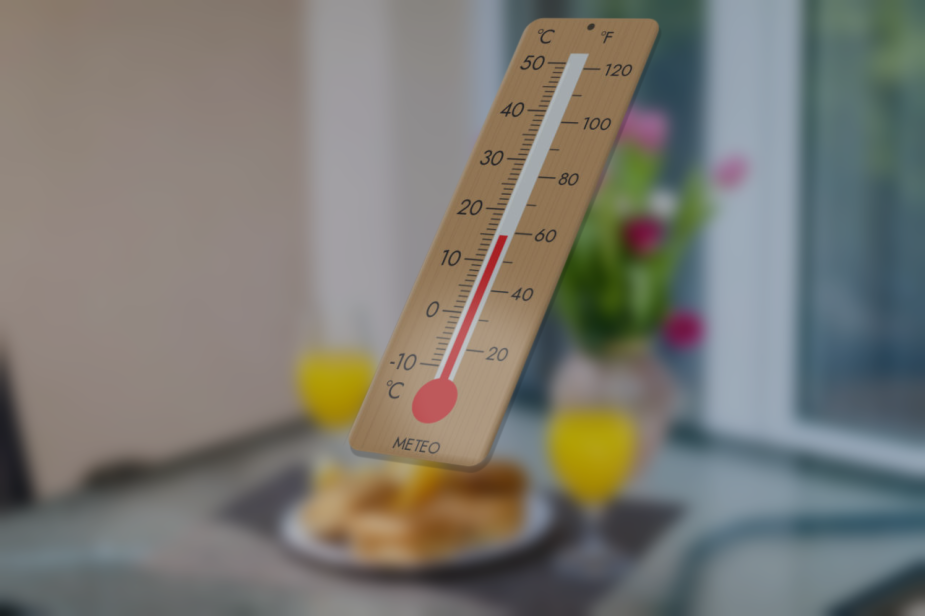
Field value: 15 (°C)
